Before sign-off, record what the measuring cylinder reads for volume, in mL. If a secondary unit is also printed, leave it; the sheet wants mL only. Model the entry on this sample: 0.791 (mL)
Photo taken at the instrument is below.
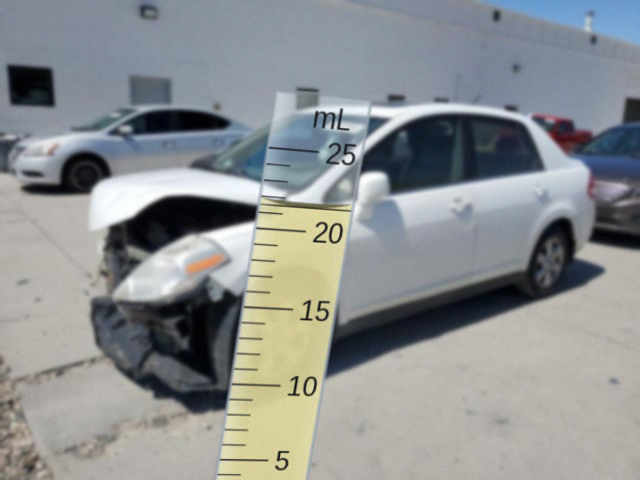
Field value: 21.5 (mL)
